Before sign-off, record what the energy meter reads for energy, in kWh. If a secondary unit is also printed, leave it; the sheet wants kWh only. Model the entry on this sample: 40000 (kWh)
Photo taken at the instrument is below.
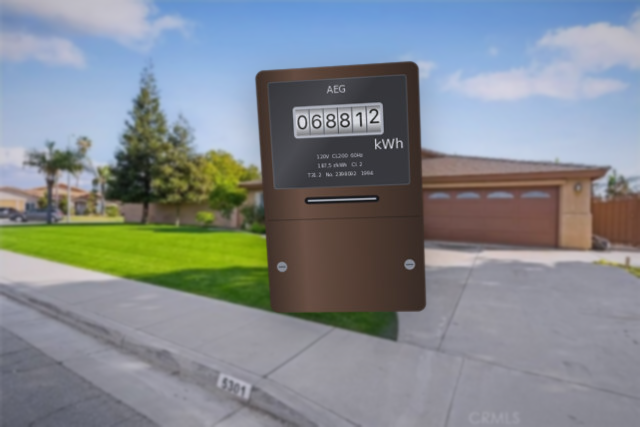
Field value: 68812 (kWh)
